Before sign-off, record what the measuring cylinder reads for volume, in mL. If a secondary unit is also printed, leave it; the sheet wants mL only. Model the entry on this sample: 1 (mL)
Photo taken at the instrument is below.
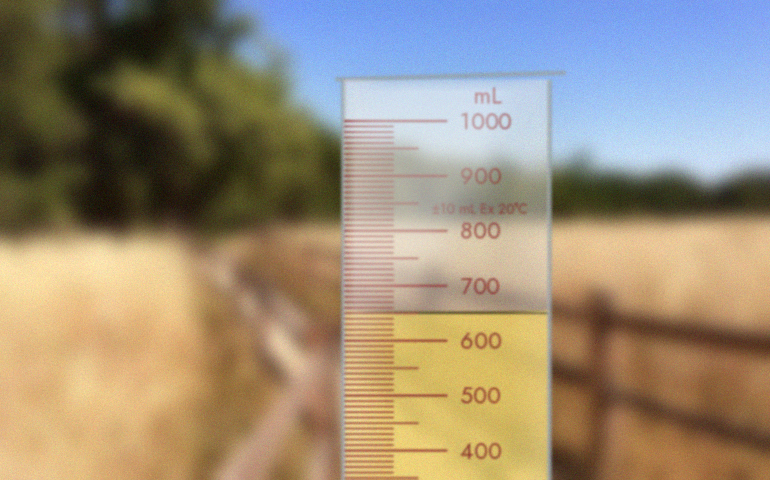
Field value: 650 (mL)
